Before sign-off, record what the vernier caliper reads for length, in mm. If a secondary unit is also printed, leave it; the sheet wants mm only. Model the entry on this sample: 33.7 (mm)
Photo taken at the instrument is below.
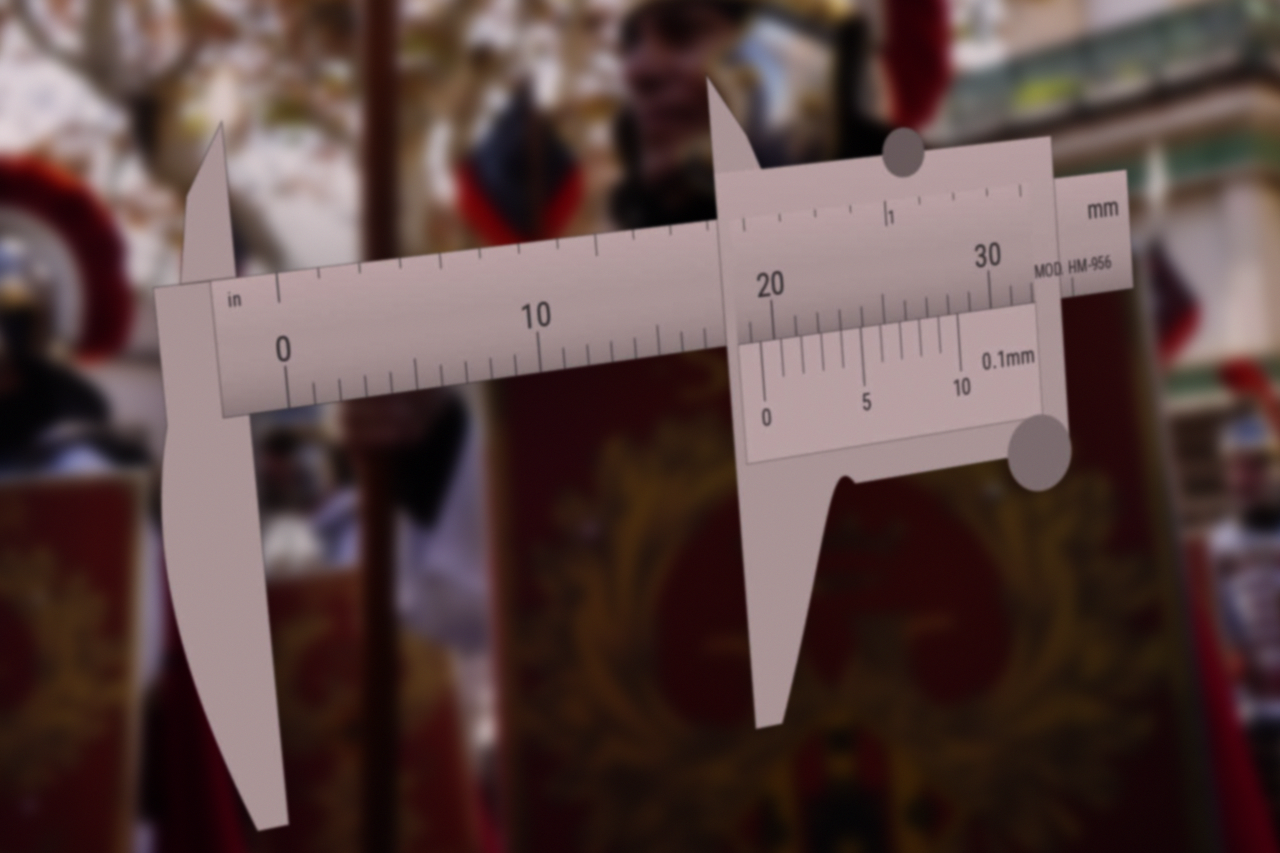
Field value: 19.4 (mm)
